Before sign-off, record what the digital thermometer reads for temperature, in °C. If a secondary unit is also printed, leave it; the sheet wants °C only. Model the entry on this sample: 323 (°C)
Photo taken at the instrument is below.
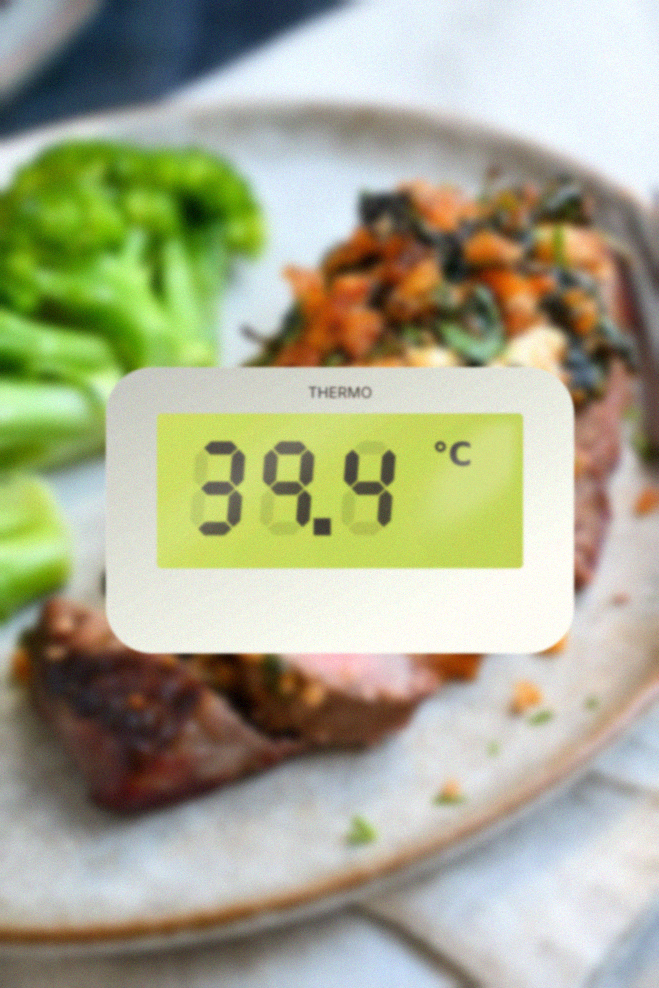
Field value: 39.4 (°C)
